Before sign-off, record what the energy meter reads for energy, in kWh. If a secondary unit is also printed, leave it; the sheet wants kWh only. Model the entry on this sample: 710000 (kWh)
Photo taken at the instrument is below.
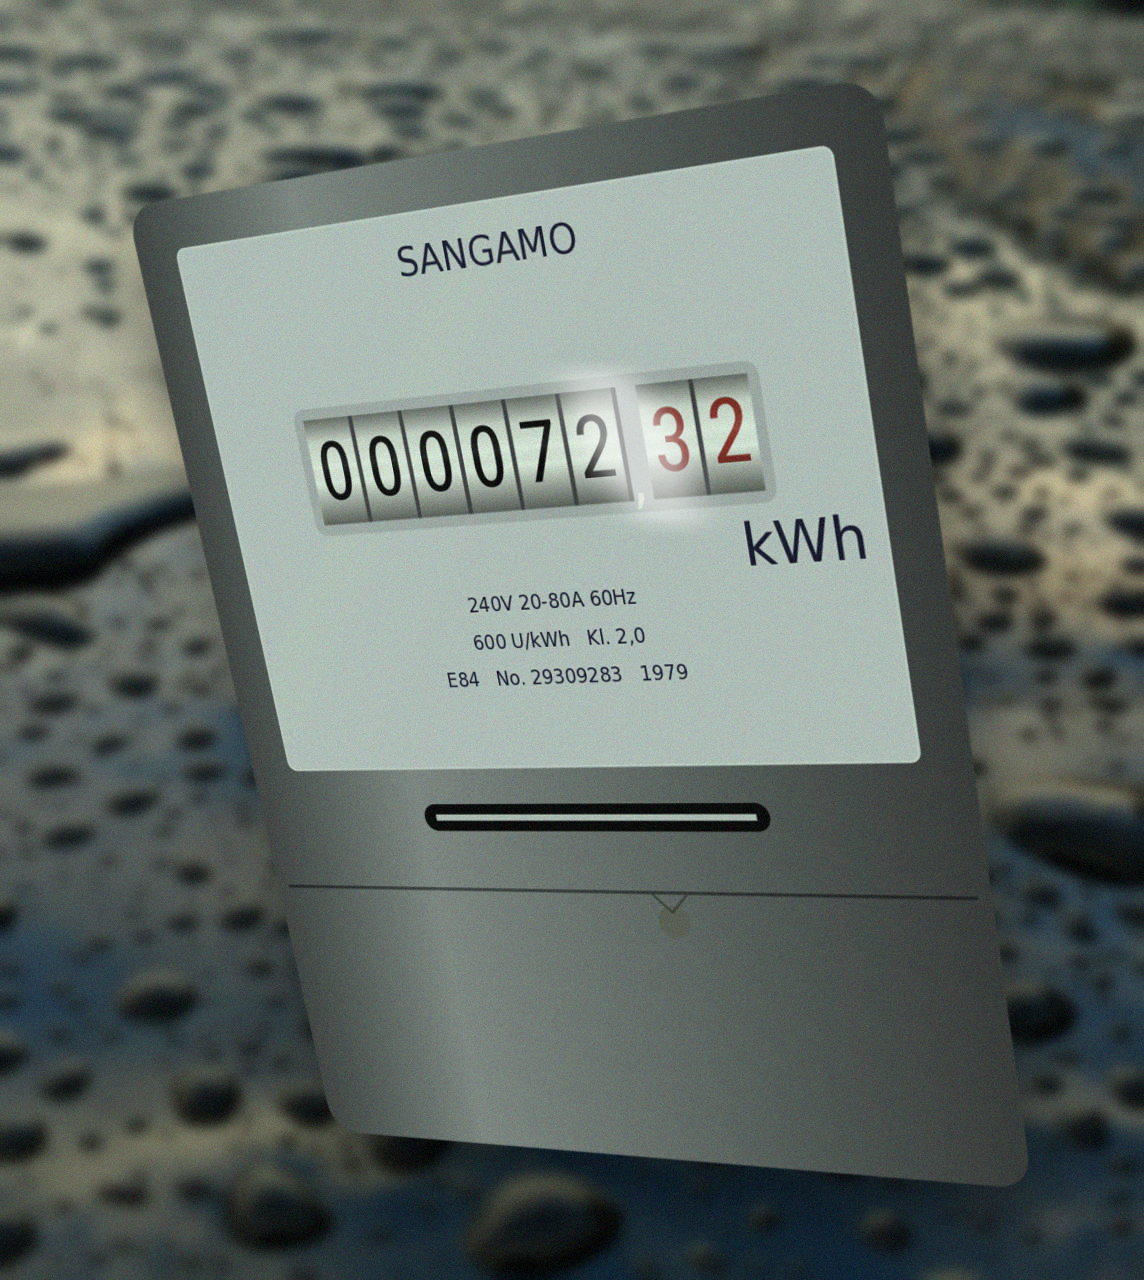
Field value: 72.32 (kWh)
